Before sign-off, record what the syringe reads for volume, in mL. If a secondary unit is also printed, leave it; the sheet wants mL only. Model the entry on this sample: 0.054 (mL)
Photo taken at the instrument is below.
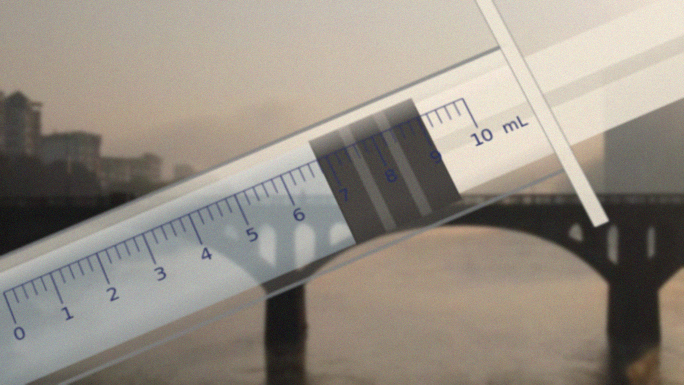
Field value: 6.8 (mL)
